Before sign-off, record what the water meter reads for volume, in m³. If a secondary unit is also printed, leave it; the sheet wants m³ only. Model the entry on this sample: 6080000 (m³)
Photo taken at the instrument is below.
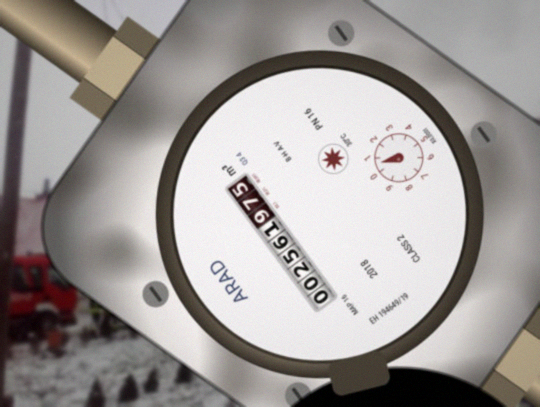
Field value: 2561.9750 (m³)
